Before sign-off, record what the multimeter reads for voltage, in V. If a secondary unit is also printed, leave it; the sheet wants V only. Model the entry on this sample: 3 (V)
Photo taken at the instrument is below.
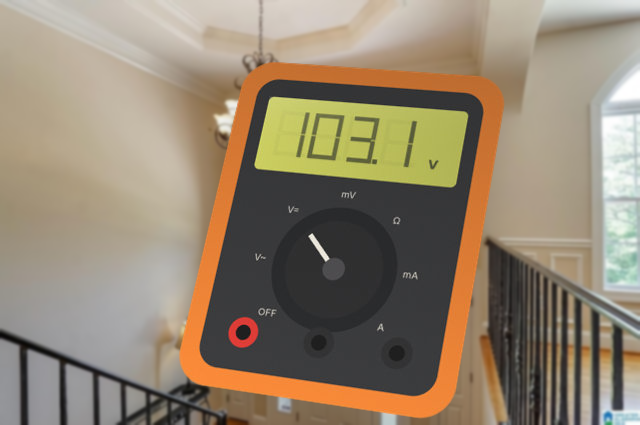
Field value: 103.1 (V)
